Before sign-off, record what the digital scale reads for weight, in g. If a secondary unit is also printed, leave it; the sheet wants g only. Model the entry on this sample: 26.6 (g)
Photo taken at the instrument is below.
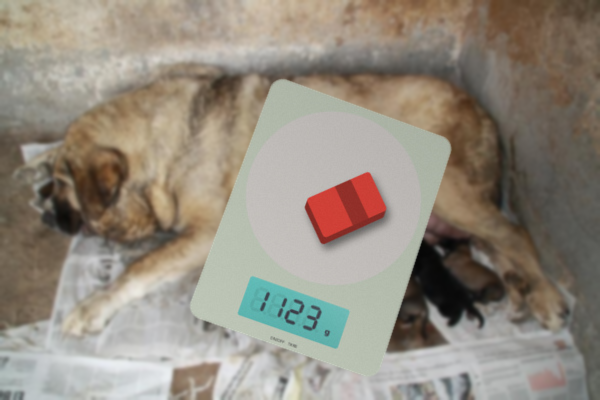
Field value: 1123 (g)
